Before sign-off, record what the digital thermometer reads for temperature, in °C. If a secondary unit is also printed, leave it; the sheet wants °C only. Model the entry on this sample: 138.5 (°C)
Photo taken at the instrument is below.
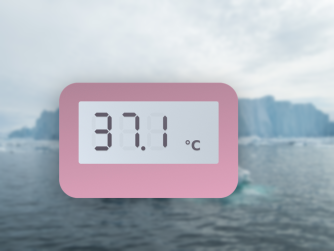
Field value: 37.1 (°C)
